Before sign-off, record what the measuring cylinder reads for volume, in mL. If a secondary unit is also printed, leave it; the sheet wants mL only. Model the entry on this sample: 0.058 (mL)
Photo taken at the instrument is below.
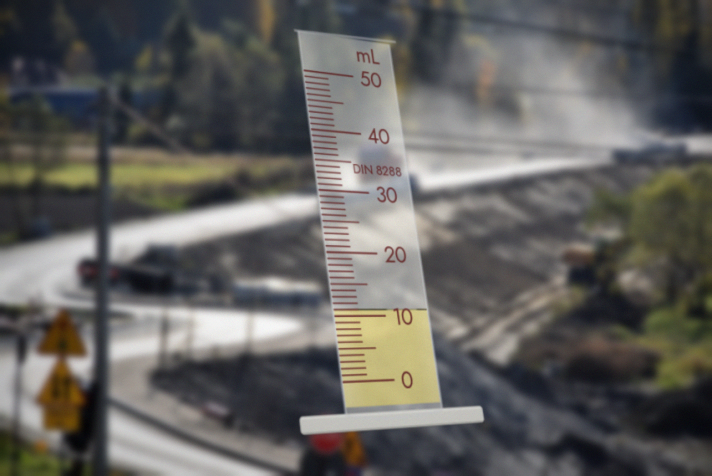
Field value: 11 (mL)
